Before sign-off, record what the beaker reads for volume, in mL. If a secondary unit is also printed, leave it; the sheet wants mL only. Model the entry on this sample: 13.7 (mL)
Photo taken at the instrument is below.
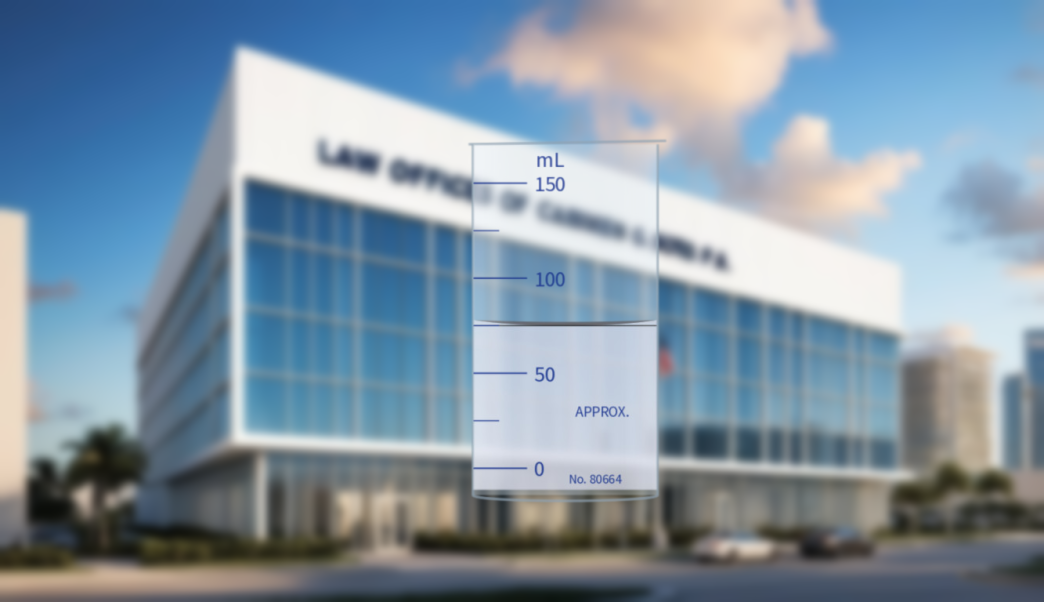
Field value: 75 (mL)
